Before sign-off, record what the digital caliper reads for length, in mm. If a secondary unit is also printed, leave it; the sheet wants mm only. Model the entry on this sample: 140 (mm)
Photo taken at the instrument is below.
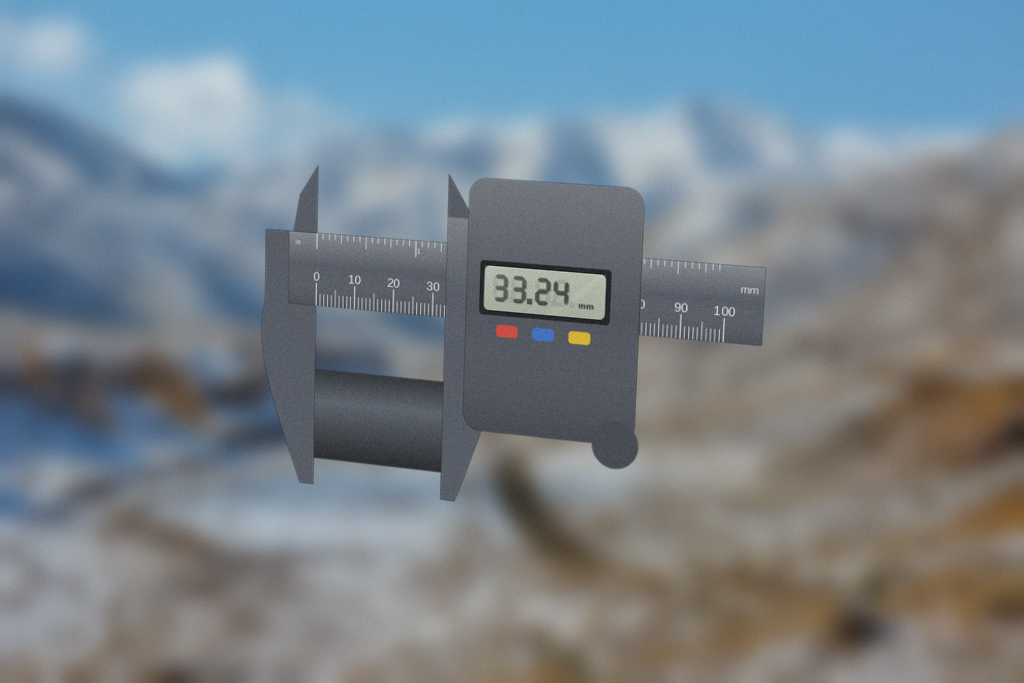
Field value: 33.24 (mm)
